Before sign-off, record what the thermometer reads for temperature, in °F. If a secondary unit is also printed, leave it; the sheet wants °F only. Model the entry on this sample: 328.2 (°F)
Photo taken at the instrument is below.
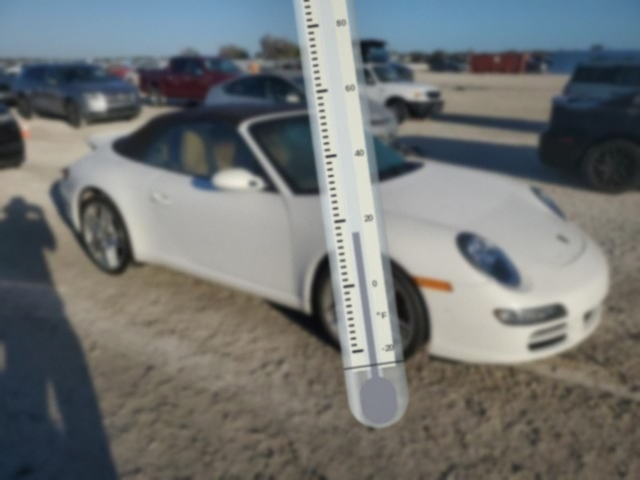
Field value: 16 (°F)
